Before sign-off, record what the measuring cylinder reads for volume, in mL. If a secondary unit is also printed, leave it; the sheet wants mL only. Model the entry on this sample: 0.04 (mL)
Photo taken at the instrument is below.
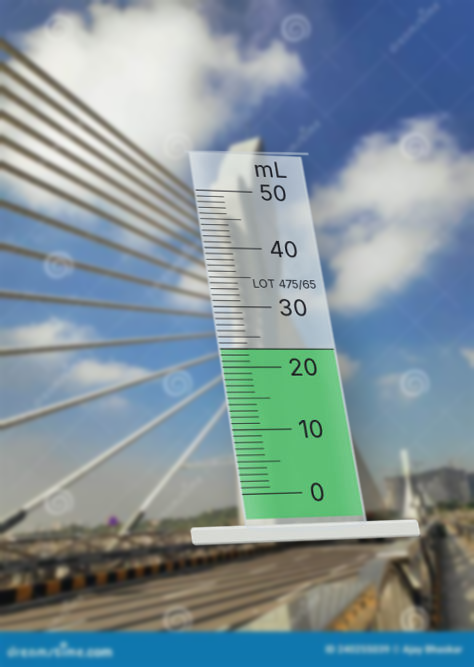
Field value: 23 (mL)
